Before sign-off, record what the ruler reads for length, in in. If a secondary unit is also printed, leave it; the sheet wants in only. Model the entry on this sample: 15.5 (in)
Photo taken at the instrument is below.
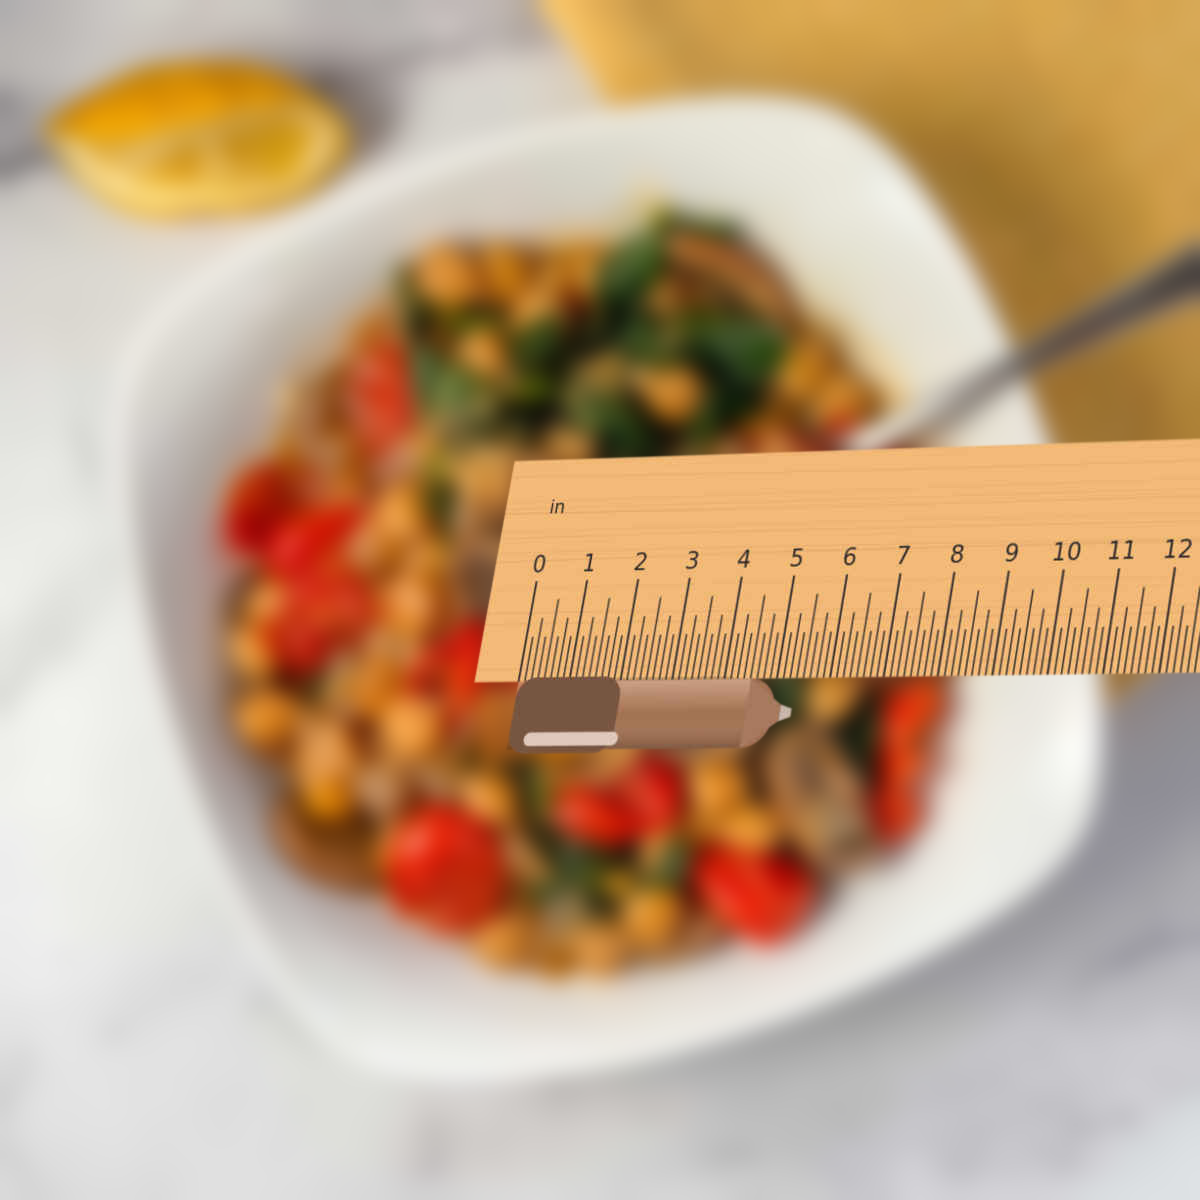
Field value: 5.375 (in)
